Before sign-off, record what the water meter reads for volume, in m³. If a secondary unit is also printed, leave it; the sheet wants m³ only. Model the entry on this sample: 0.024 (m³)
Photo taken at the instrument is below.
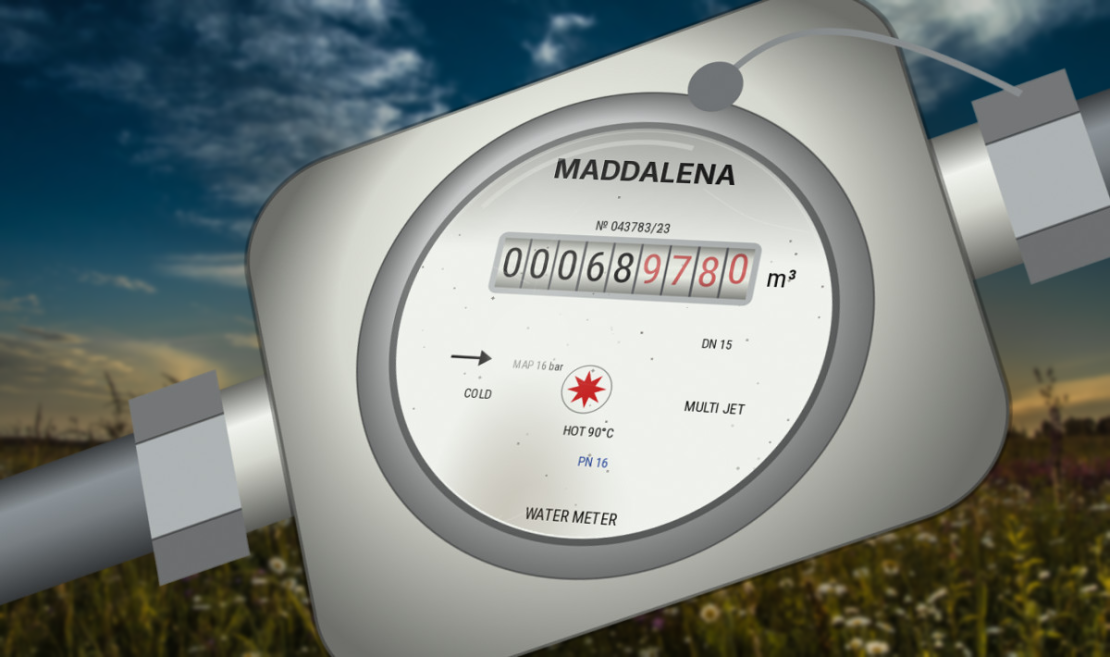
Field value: 68.9780 (m³)
